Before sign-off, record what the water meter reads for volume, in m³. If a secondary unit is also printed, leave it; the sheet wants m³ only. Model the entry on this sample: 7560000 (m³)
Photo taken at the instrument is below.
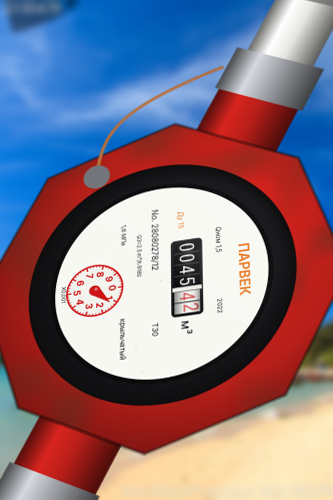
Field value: 45.421 (m³)
